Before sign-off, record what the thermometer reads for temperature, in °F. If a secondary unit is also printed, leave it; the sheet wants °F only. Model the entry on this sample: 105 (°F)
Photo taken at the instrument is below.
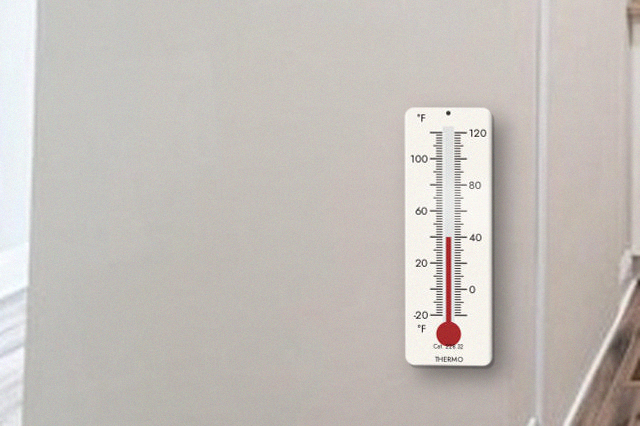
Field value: 40 (°F)
